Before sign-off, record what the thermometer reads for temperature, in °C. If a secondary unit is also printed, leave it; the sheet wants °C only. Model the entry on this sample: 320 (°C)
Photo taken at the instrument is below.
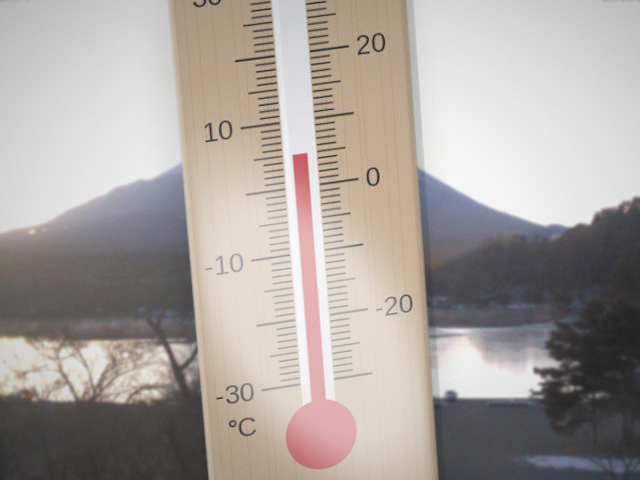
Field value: 5 (°C)
